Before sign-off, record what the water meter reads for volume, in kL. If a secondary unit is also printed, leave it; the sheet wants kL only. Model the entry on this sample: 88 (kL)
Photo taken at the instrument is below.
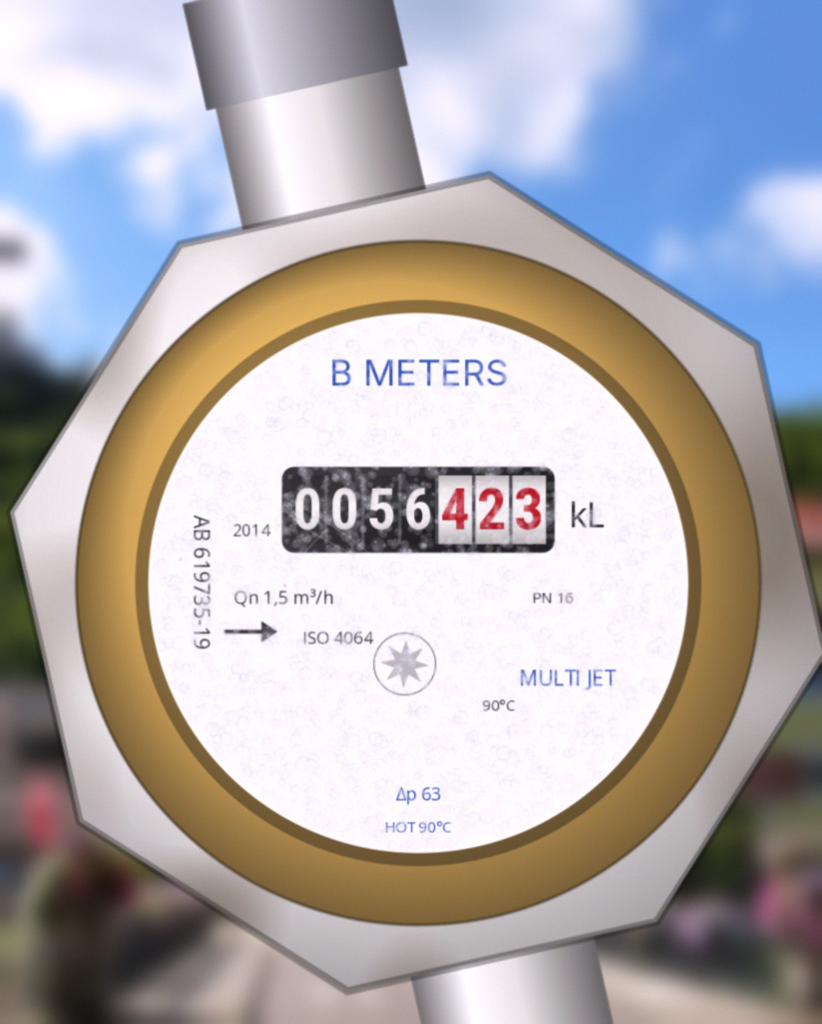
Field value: 56.423 (kL)
